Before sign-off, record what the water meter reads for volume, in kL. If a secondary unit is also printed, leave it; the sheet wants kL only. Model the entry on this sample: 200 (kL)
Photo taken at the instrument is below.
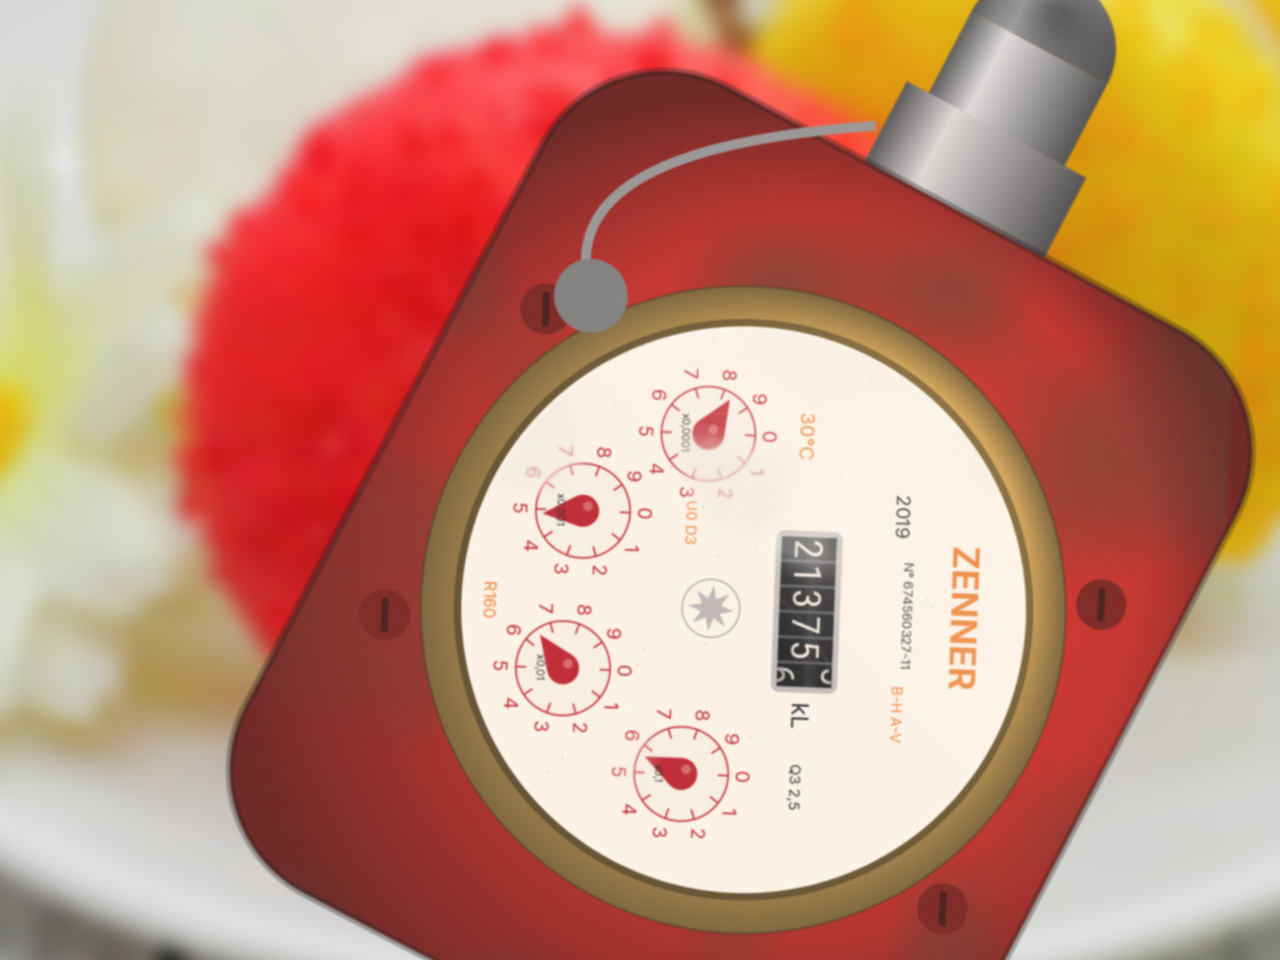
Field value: 213755.5648 (kL)
